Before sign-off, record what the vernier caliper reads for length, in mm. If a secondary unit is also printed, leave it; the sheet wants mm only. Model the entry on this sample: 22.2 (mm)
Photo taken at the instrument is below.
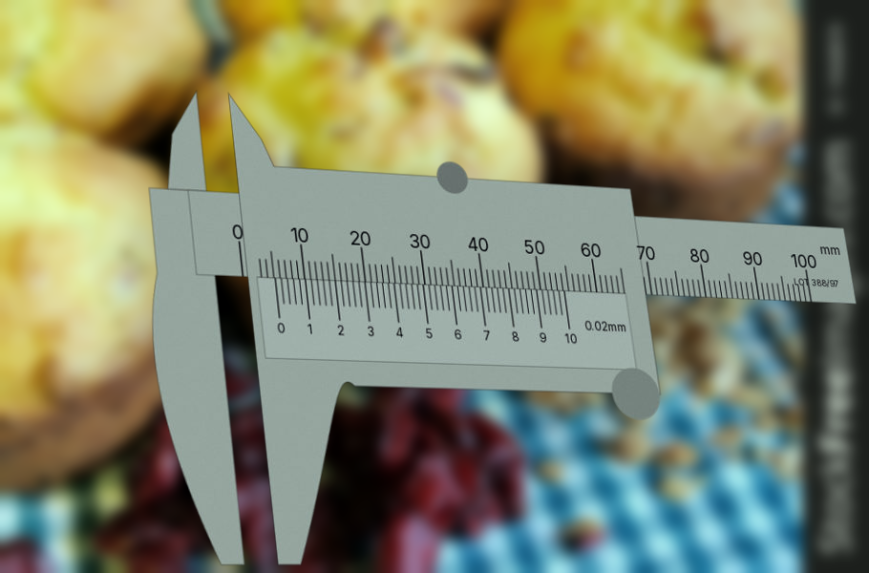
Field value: 5.2 (mm)
